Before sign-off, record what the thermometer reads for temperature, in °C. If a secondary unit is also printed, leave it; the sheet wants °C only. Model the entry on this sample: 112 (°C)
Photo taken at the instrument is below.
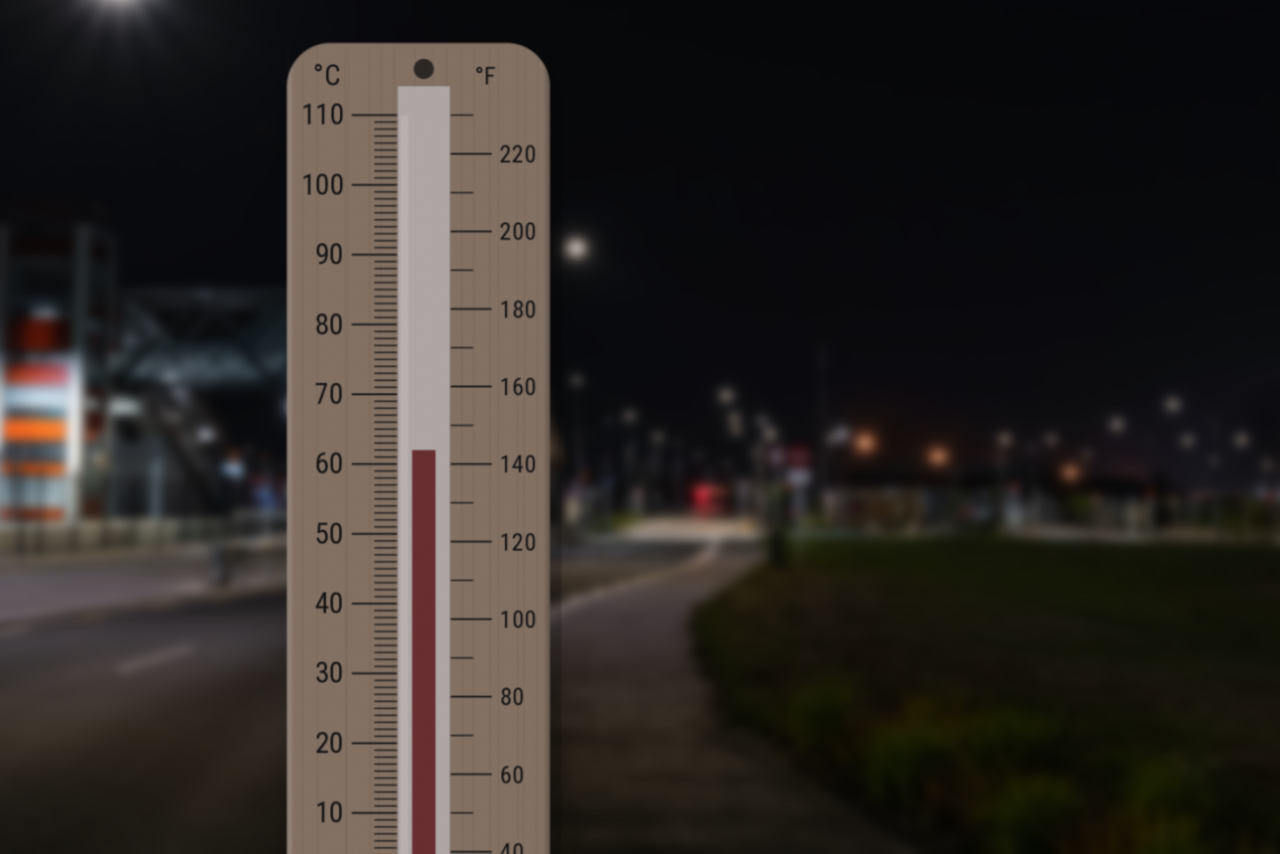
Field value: 62 (°C)
